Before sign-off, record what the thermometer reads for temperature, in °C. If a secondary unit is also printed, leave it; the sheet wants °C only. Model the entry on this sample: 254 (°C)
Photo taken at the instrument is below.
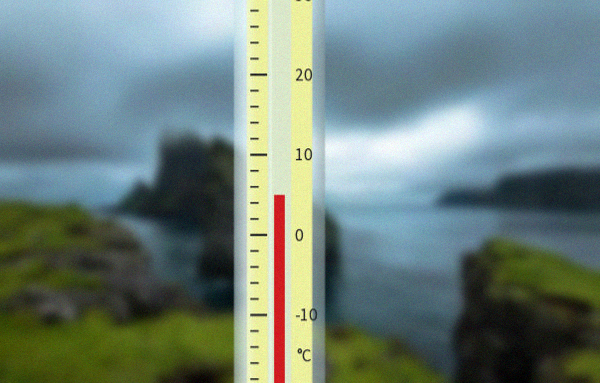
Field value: 5 (°C)
